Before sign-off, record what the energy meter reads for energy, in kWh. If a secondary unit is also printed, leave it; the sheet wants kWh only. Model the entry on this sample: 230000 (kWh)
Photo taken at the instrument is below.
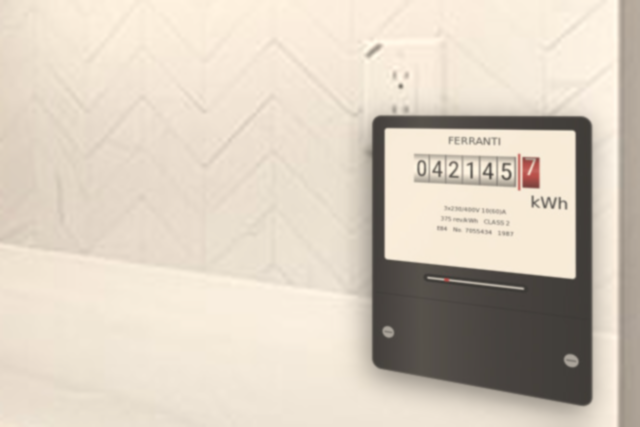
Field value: 42145.7 (kWh)
